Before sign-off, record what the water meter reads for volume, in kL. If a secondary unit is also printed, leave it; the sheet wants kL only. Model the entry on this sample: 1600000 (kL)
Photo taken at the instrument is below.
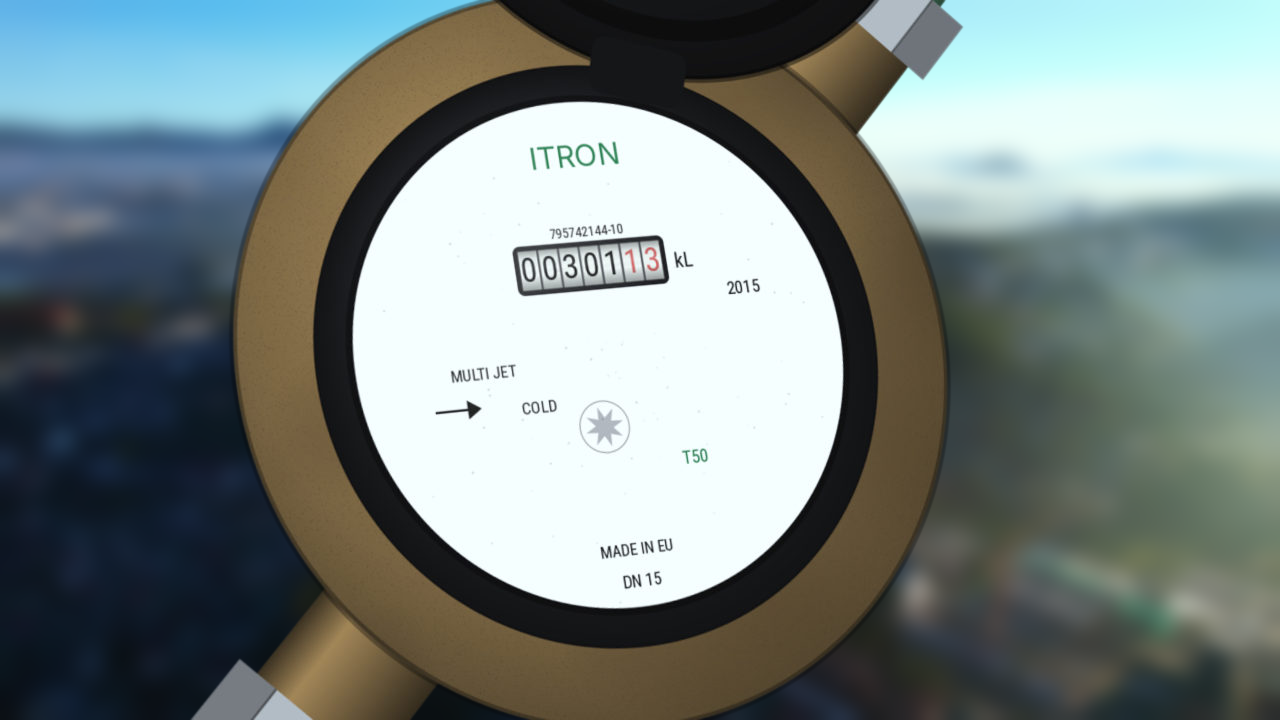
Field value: 301.13 (kL)
